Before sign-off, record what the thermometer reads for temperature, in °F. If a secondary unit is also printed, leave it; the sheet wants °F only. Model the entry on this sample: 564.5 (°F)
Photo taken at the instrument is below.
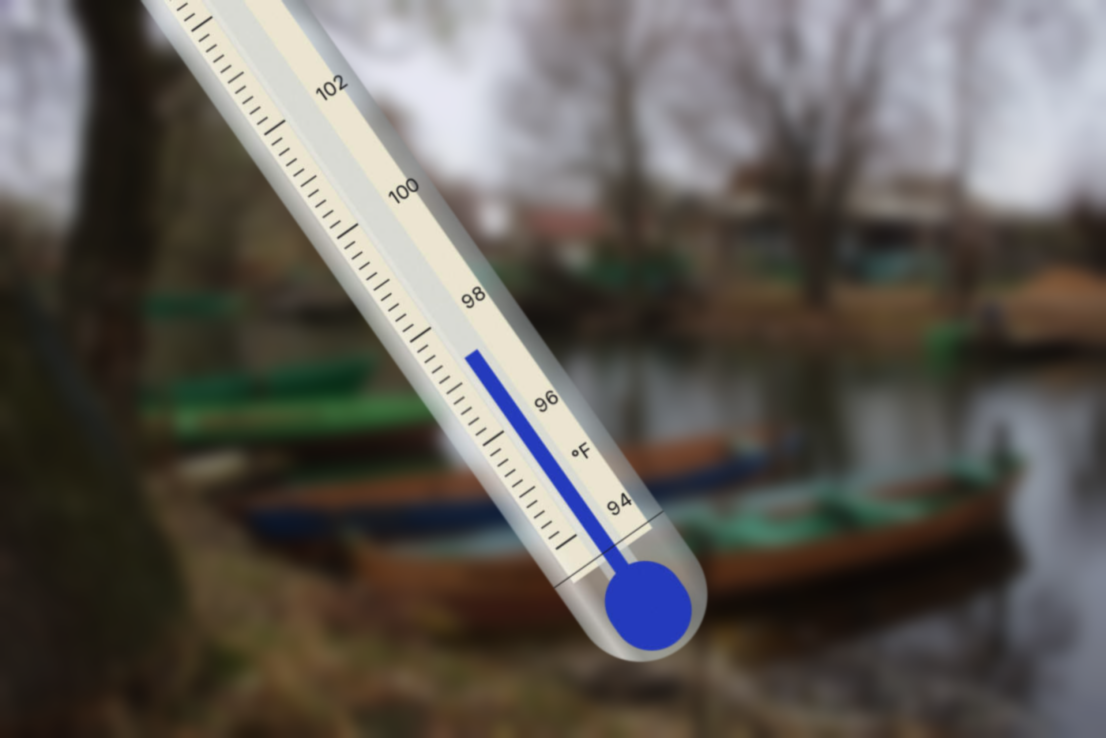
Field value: 97.3 (°F)
